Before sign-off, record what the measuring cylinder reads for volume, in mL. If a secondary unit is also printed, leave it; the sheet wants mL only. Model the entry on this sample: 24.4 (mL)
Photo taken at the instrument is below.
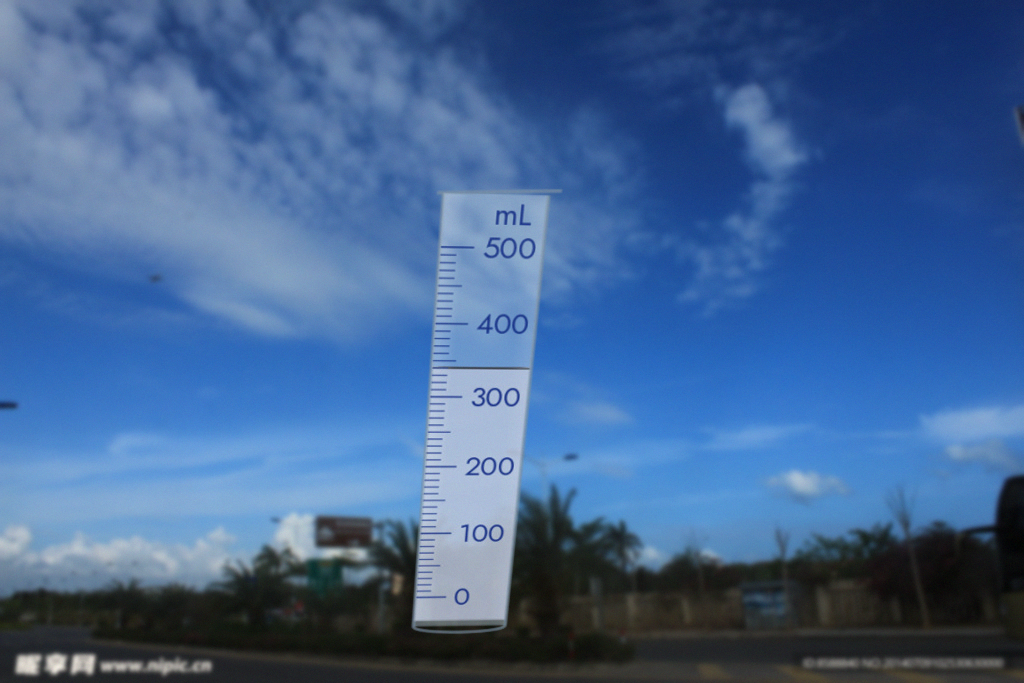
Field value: 340 (mL)
